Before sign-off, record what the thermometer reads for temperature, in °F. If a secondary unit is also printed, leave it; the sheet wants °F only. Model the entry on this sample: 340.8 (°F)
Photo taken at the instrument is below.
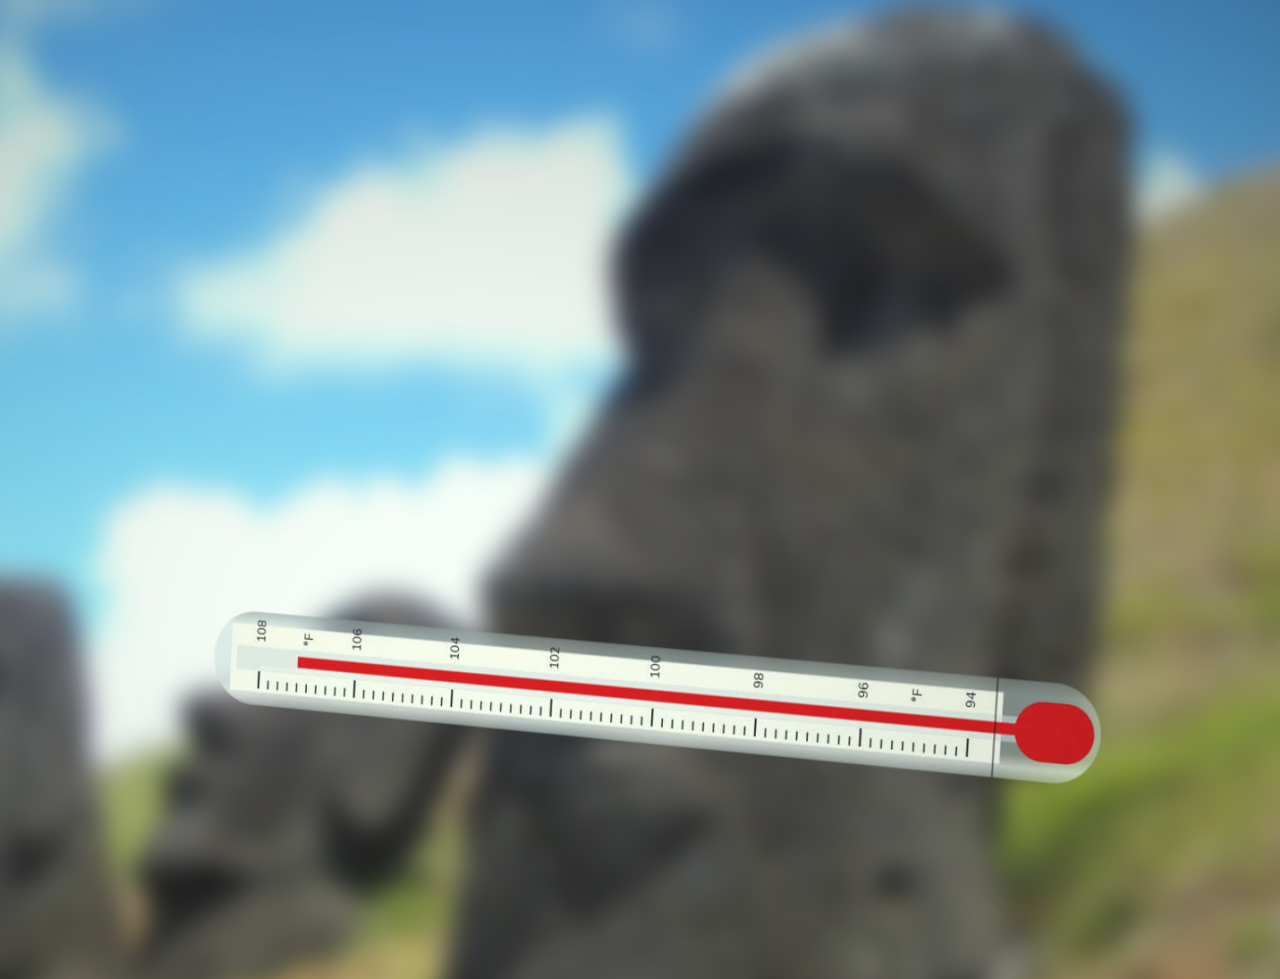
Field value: 107.2 (°F)
